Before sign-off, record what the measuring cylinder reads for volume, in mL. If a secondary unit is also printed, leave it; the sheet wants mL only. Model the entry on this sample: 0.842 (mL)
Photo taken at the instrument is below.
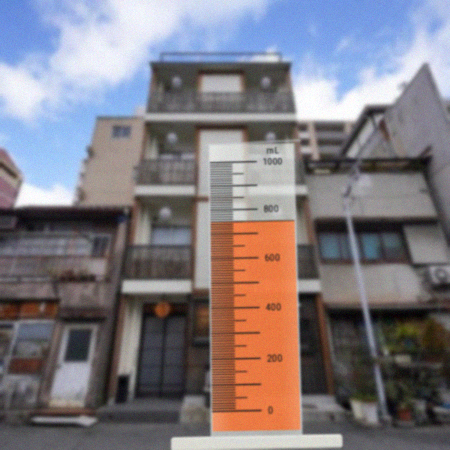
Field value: 750 (mL)
